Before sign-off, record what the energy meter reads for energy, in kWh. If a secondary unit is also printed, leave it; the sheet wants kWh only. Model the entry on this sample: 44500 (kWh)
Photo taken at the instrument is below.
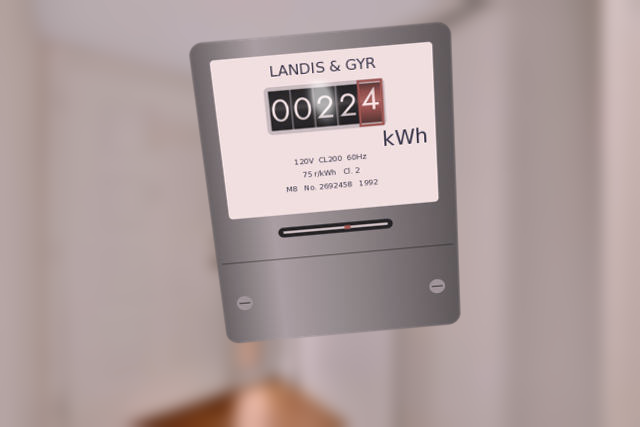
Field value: 22.4 (kWh)
